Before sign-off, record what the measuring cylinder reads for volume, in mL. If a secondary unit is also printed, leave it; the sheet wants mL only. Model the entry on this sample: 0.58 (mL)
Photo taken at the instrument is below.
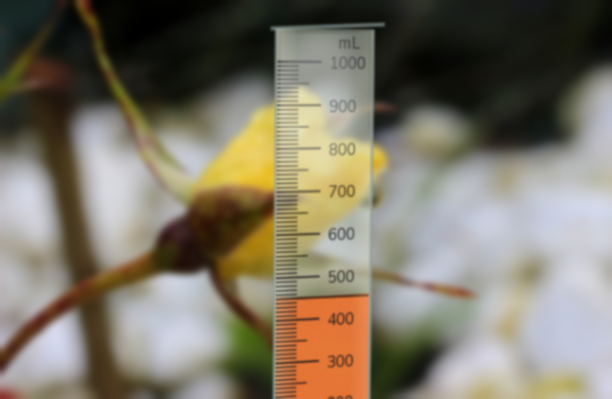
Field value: 450 (mL)
